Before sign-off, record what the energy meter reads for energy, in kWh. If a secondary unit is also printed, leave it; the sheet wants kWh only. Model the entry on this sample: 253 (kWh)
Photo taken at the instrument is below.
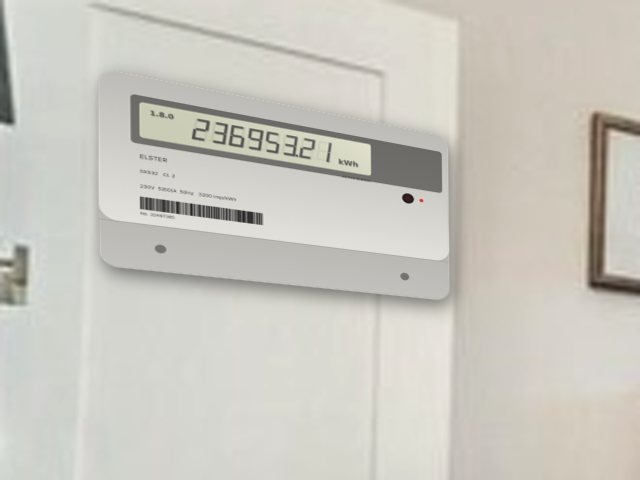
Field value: 236953.21 (kWh)
